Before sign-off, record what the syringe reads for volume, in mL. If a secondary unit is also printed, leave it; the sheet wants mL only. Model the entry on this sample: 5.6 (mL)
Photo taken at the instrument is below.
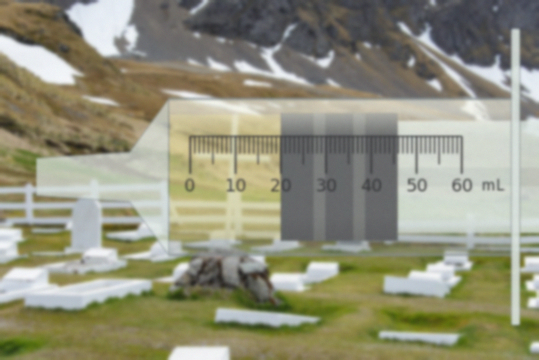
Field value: 20 (mL)
